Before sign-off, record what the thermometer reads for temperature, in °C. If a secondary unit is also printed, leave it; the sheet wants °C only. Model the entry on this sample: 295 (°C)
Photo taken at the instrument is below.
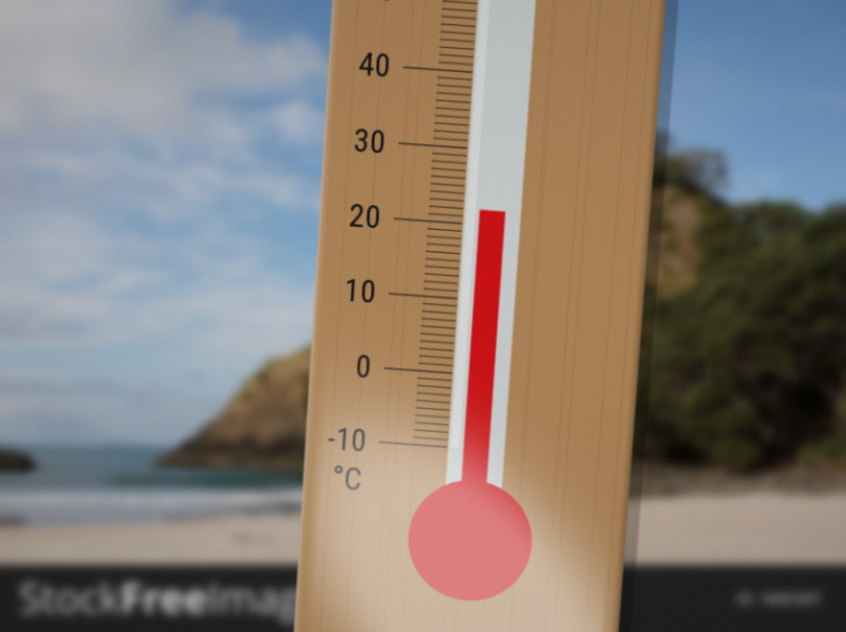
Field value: 22 (°C)
